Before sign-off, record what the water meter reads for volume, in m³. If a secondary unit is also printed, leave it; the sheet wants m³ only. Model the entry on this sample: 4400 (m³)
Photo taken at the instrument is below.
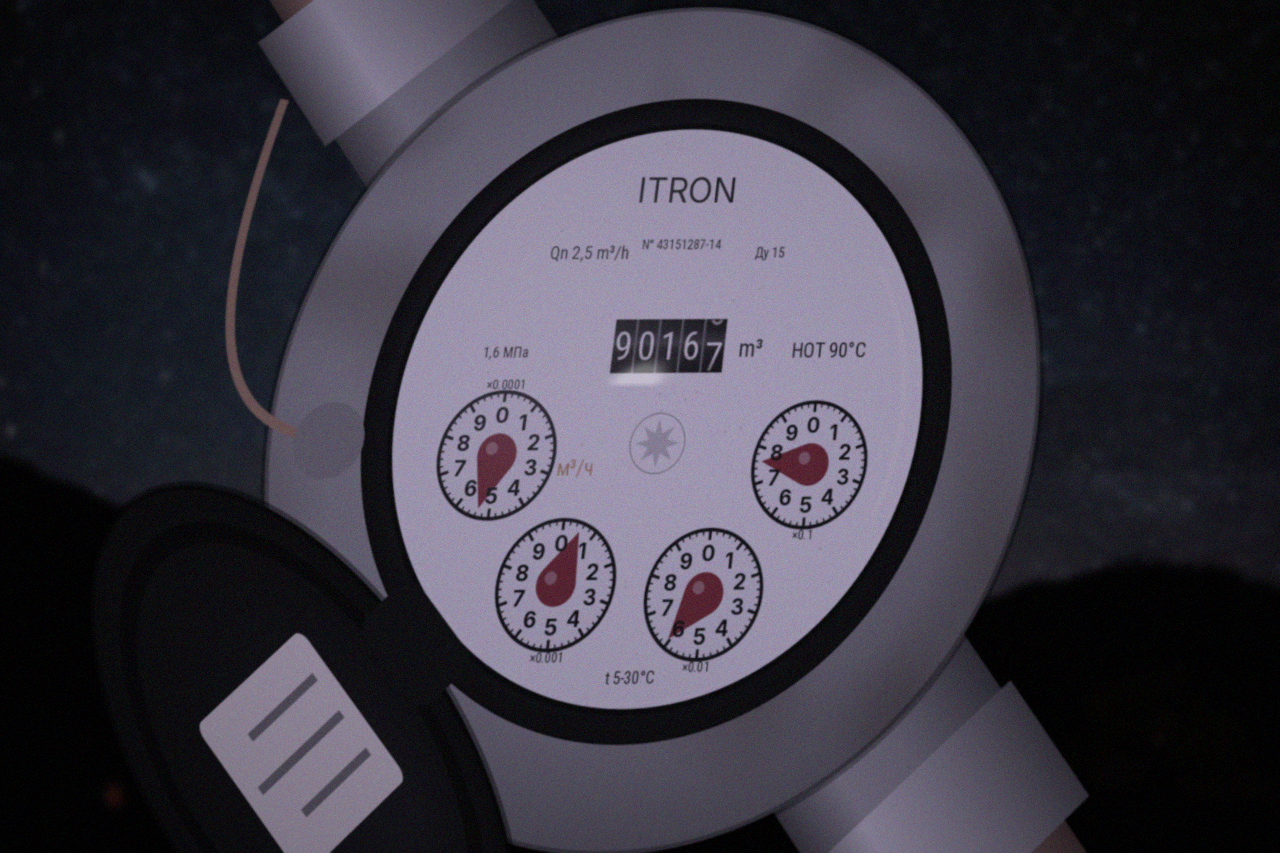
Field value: 90166.7605 (m³)
